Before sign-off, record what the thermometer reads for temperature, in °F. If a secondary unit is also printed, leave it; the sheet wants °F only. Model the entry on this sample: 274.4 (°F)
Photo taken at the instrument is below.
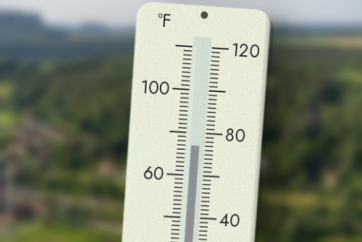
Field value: 74 (°F)
